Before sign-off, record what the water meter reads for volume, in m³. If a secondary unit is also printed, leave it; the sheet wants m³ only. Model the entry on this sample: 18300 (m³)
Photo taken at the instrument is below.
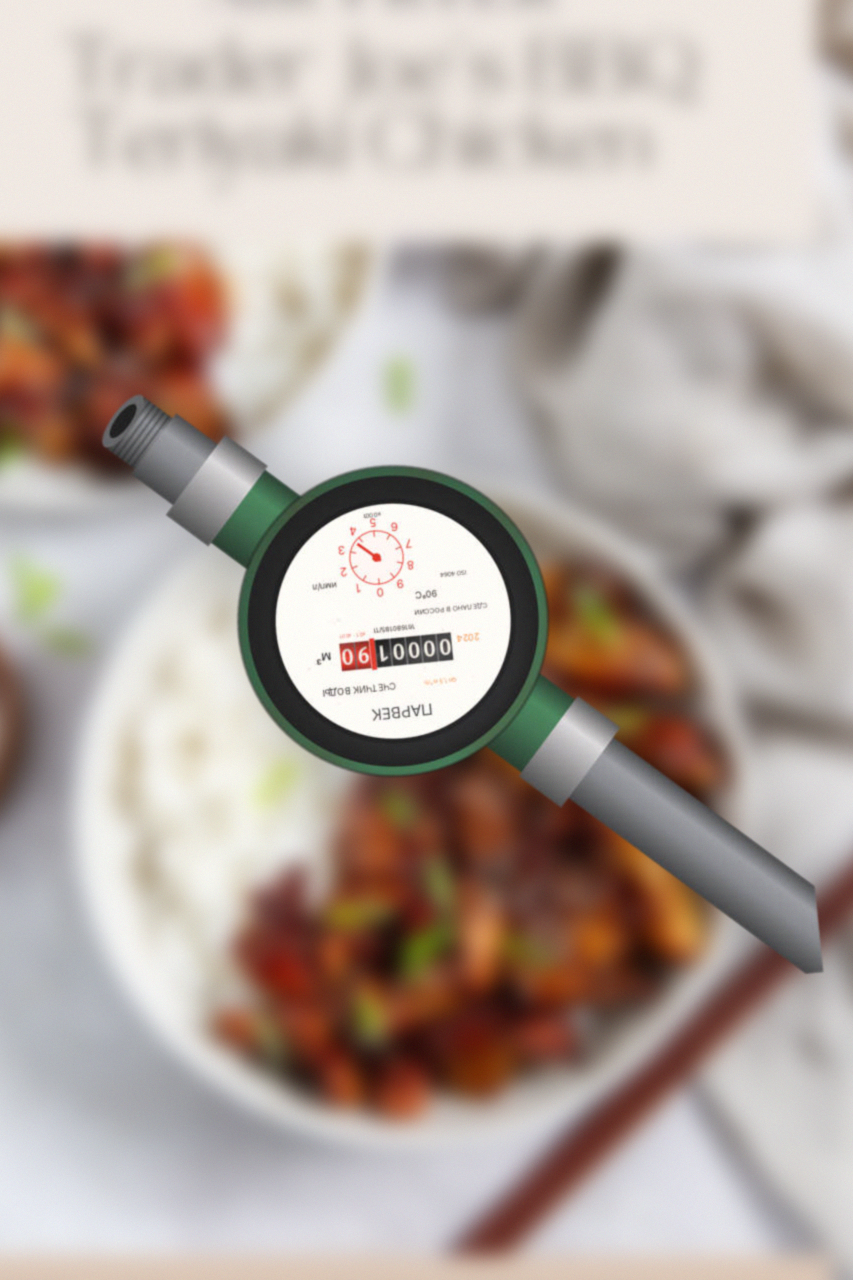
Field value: 1.903 (m³)
